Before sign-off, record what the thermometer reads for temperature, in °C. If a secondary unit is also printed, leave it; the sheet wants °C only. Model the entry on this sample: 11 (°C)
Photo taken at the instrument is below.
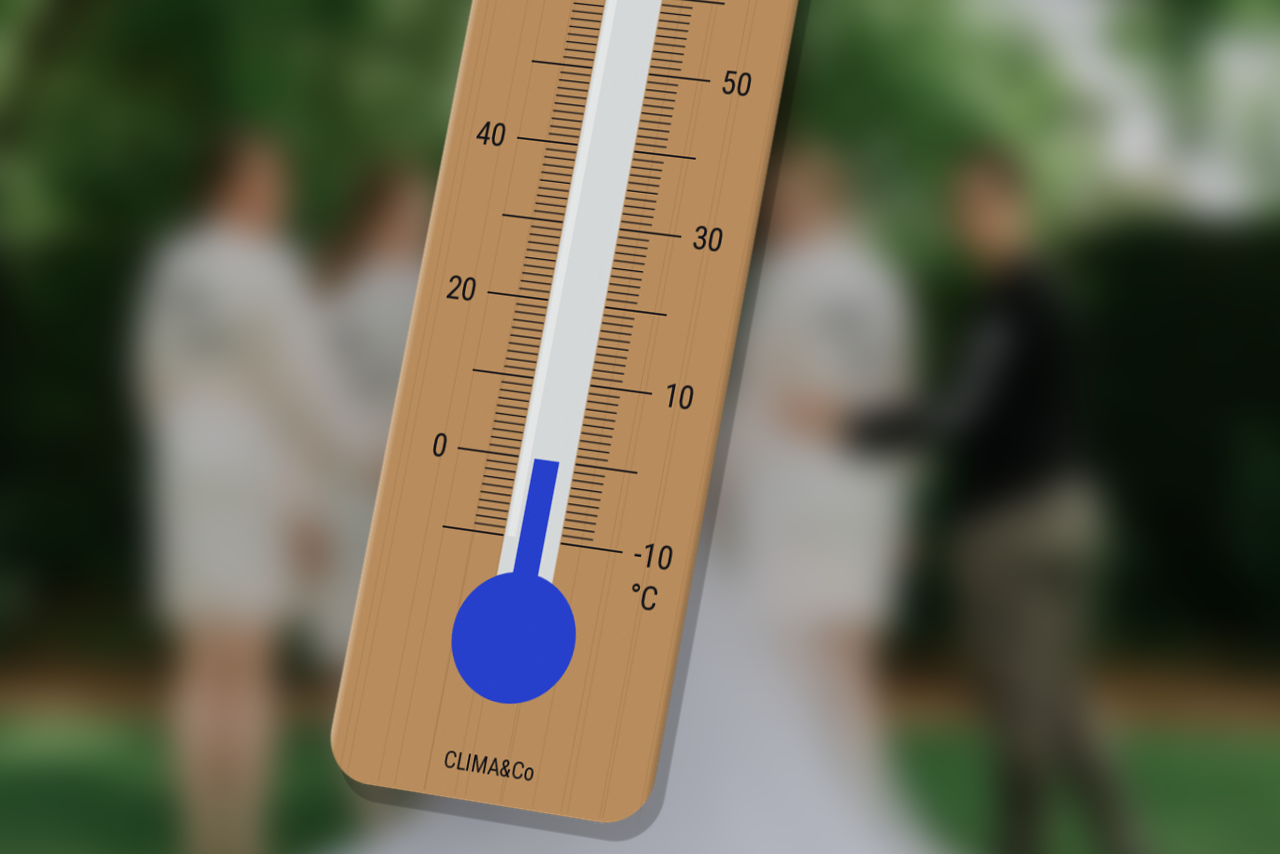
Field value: 0 (°C)
